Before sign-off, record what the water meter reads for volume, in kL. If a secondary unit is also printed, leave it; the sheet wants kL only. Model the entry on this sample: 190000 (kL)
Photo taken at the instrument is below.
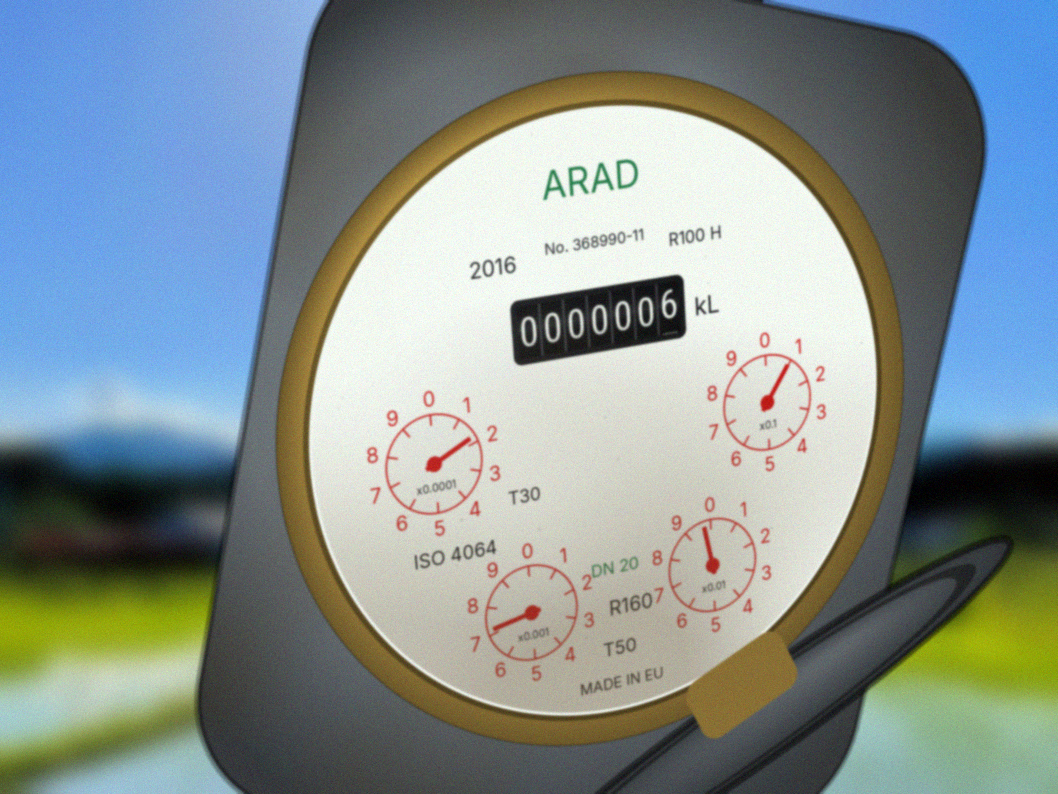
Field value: 6.0971 (kL)
